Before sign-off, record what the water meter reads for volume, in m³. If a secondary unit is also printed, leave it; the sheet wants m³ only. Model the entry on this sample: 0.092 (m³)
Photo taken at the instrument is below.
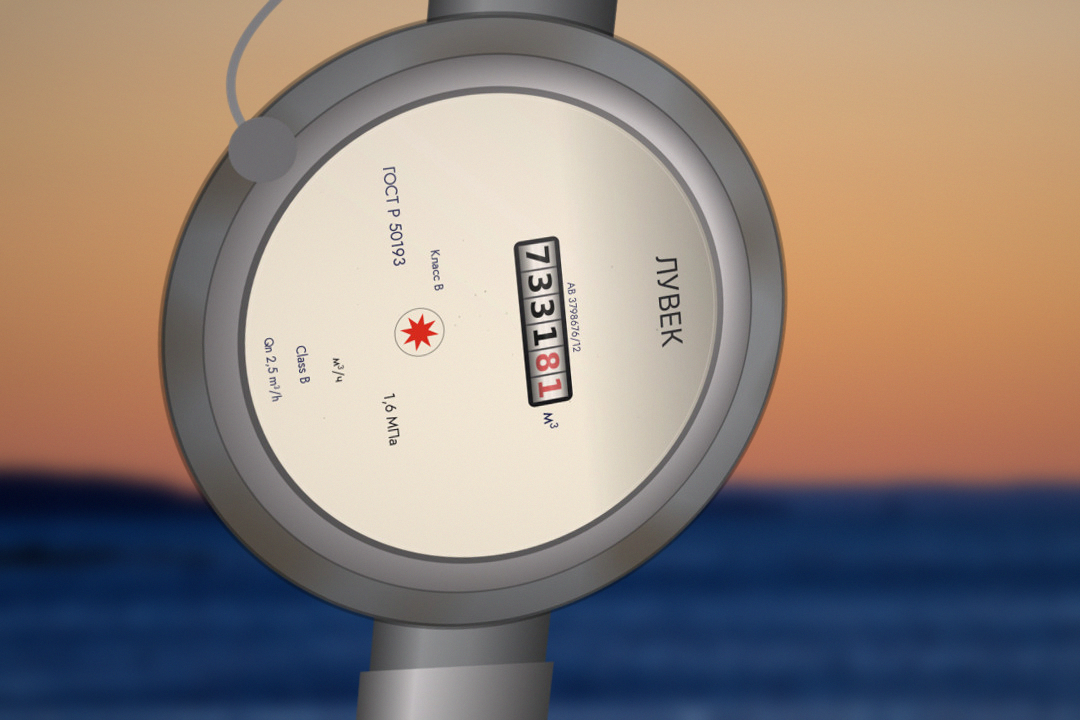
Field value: 7331.81 (m³)
